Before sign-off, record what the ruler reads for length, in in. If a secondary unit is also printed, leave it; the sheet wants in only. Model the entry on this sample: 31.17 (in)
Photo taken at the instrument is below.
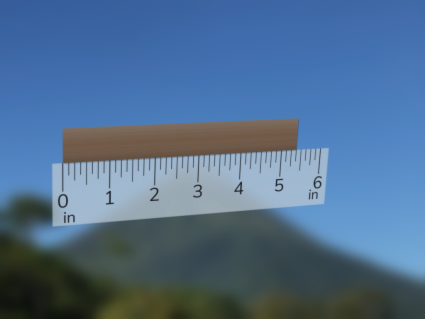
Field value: 5.375 (in)
